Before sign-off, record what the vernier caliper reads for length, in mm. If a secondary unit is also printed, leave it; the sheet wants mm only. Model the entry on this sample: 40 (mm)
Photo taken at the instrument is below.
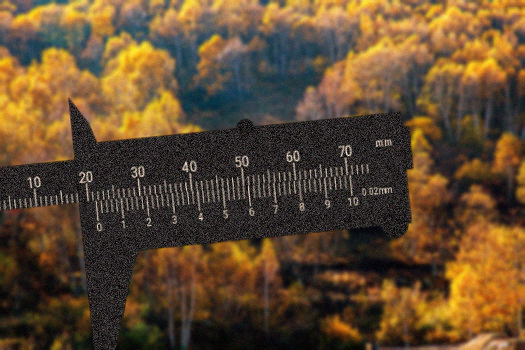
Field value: 21.5 (mm)
